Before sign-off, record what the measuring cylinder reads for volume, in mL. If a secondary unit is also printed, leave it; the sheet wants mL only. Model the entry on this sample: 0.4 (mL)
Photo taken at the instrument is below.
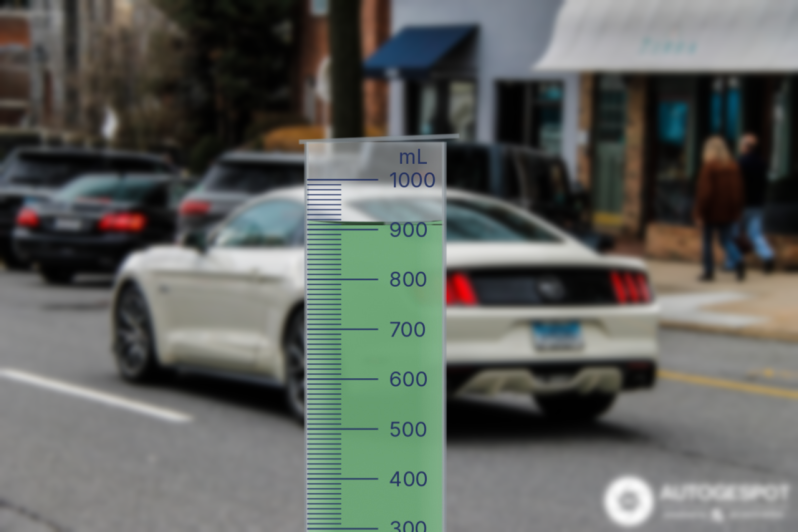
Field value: 910 (mL)
